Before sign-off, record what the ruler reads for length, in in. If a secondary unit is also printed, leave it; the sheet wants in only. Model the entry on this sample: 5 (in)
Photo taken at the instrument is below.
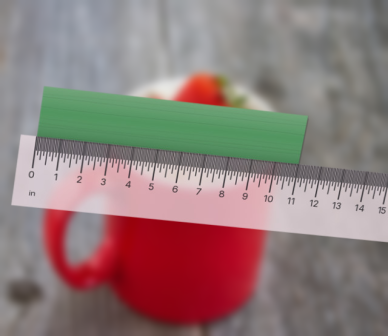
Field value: 11 (in)
